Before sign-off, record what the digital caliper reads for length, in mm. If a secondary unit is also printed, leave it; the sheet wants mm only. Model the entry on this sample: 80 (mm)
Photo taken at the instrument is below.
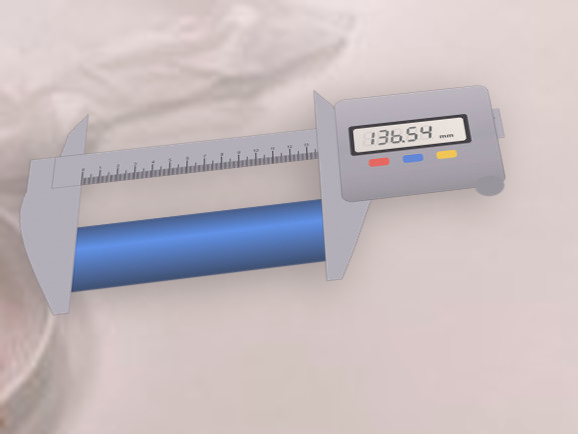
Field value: 136.54 (mm)
